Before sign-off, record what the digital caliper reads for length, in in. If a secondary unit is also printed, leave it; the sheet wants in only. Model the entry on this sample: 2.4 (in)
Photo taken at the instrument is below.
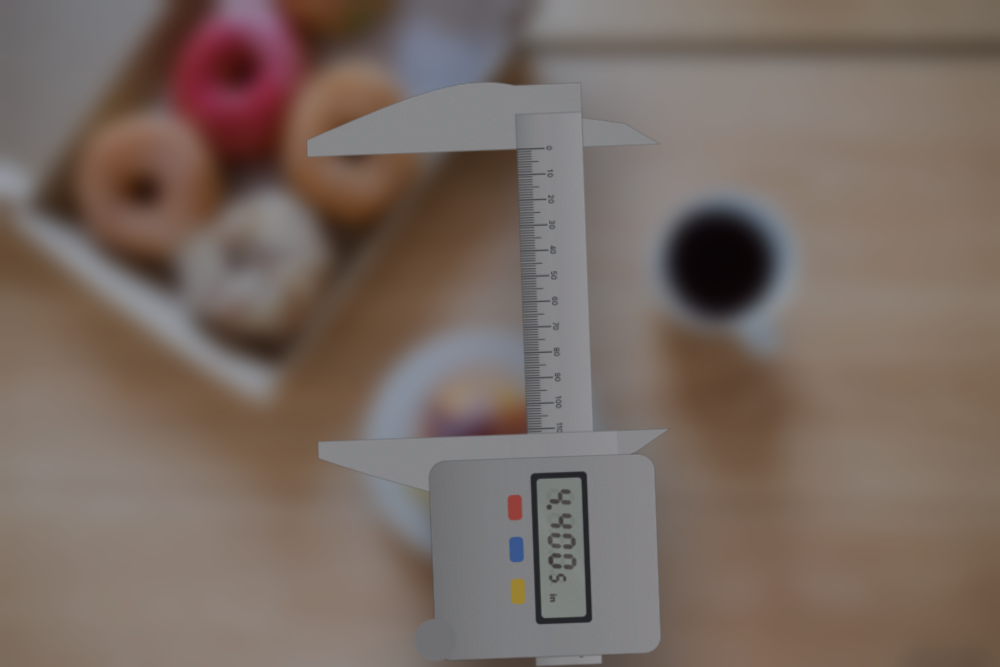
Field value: 4.4005 (in)
